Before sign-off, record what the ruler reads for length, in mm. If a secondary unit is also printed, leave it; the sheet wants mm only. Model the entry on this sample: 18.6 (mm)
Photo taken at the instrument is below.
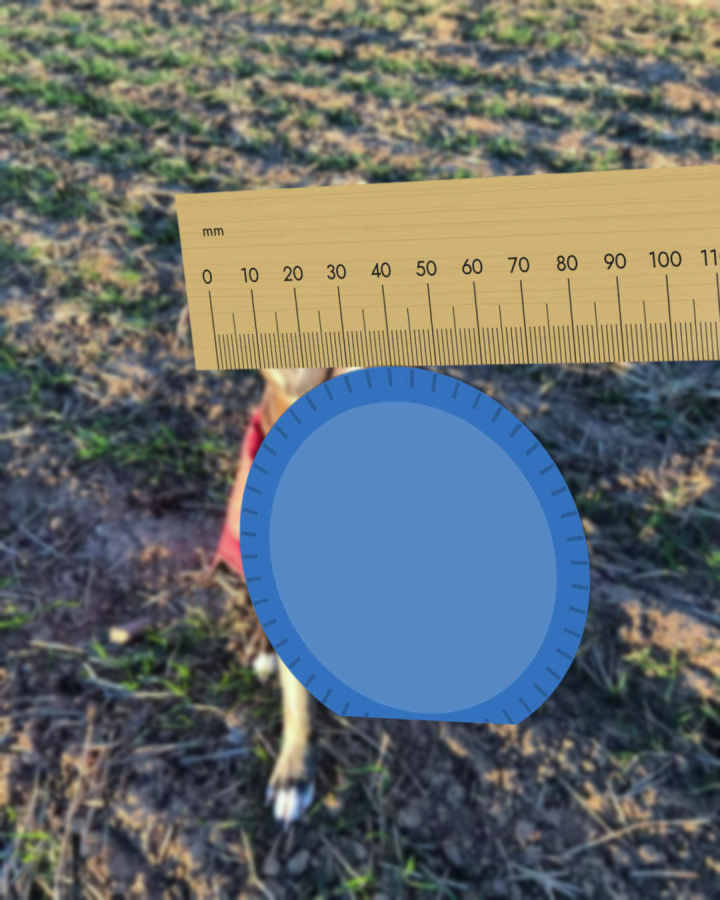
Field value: 79 (mm)
